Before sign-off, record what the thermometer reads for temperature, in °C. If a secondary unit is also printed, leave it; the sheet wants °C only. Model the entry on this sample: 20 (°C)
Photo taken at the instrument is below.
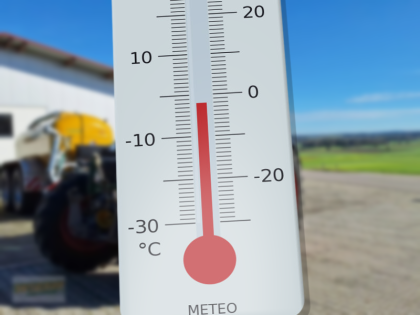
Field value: -2 (°C)
